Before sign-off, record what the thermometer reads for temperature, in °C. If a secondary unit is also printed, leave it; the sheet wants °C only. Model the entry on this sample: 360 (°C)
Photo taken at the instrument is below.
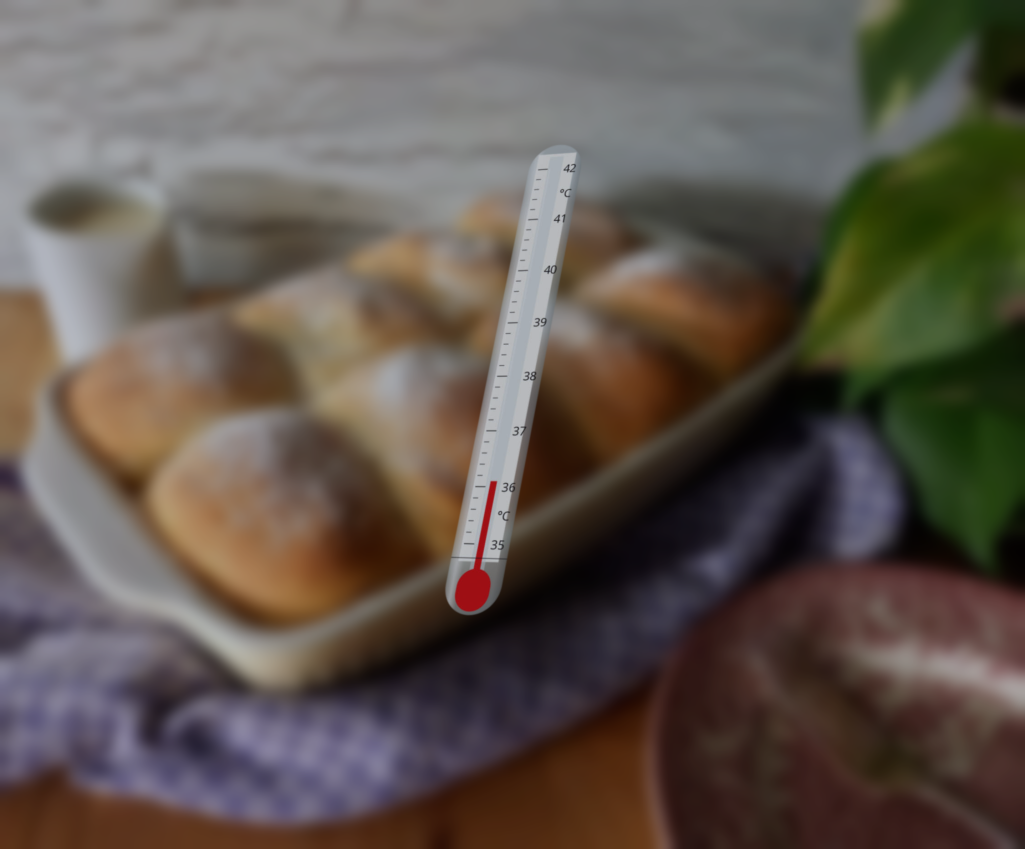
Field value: 36.1 (°C)
